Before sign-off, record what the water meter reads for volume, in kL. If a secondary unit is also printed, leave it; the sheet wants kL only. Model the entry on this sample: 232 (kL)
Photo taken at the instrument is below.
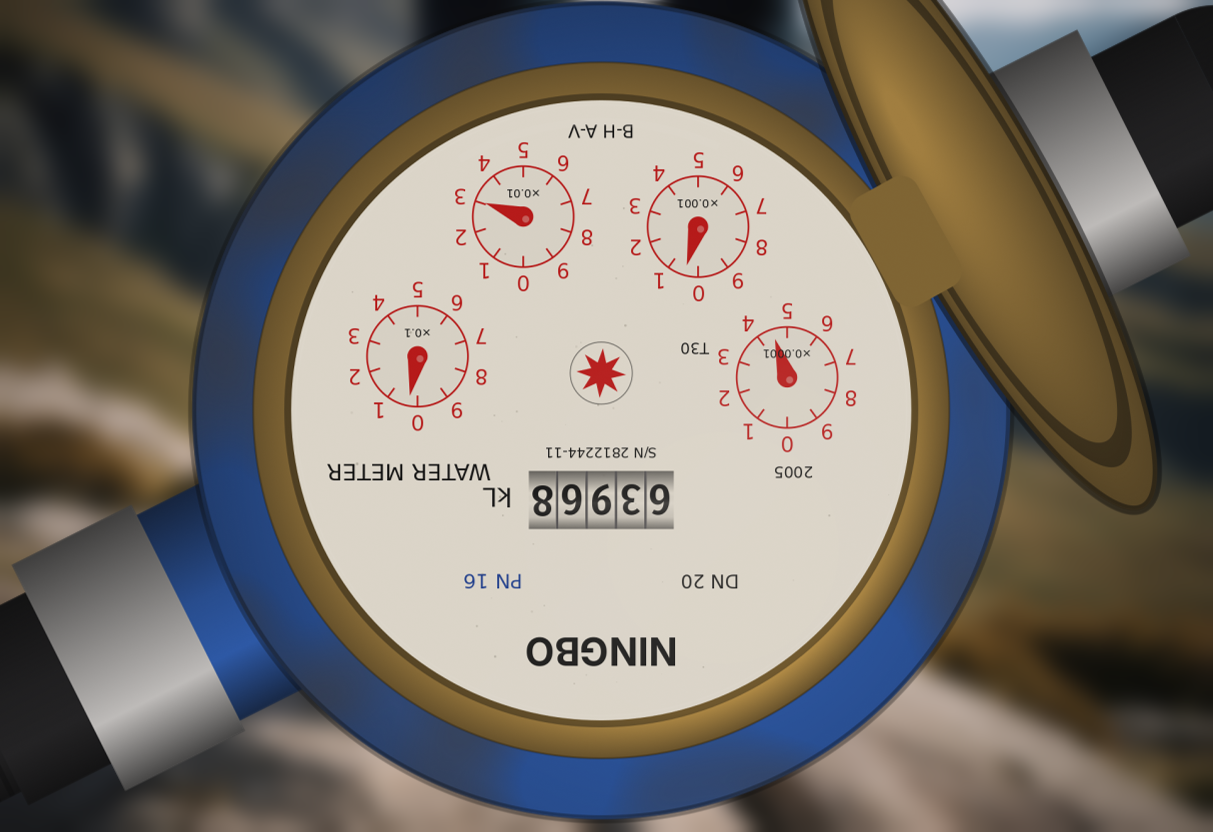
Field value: 63968.0304 (kL)
